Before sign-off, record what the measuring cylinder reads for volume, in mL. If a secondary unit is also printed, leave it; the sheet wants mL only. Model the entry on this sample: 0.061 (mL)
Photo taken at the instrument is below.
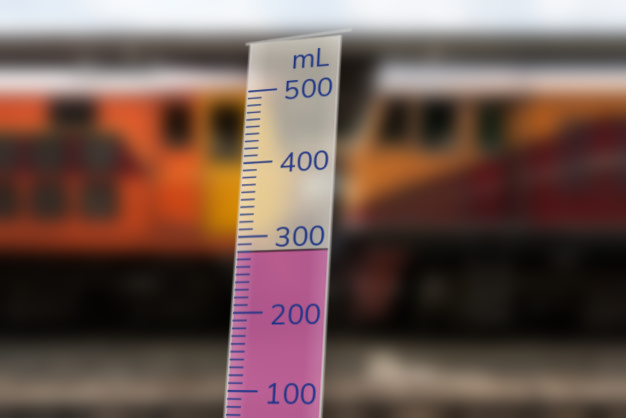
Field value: 280 (mL)
